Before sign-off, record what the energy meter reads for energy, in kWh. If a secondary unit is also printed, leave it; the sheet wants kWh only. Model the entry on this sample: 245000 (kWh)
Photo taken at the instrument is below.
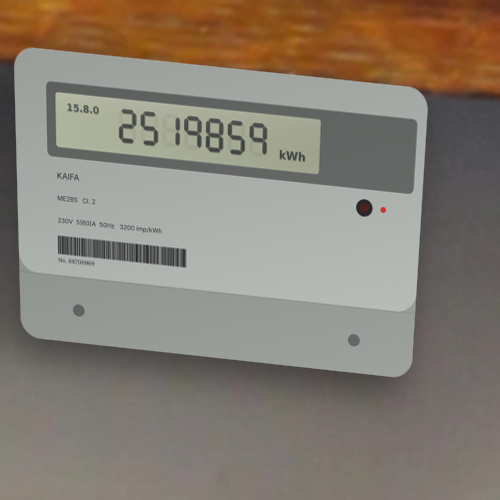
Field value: 2519859 (kWh)
